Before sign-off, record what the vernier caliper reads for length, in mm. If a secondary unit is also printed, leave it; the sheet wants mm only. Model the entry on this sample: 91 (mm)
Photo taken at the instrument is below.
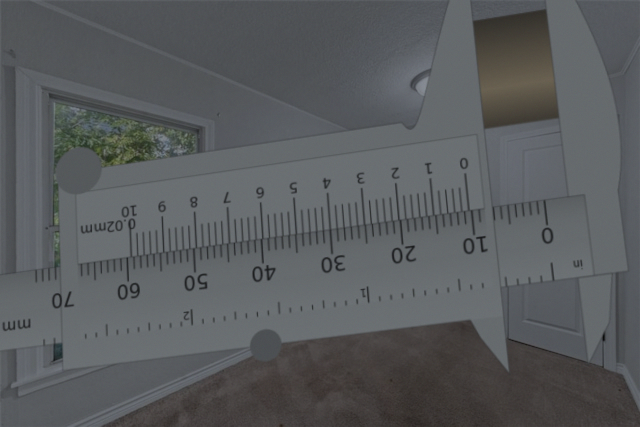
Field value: 10.4 (mm)
